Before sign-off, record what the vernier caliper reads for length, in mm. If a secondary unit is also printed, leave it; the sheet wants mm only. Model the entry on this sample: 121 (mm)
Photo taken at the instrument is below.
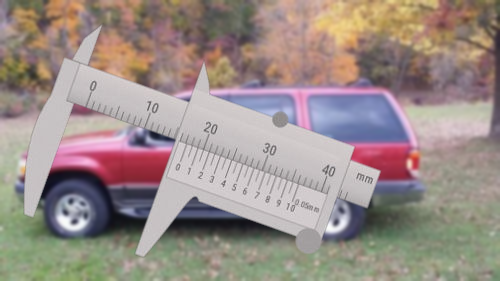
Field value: 17.2 (mm)
